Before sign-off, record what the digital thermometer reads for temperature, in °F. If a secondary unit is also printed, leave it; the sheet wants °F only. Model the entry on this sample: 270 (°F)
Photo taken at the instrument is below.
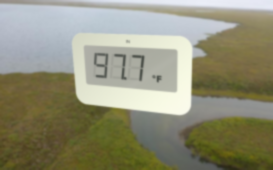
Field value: 97.7 (°F)
